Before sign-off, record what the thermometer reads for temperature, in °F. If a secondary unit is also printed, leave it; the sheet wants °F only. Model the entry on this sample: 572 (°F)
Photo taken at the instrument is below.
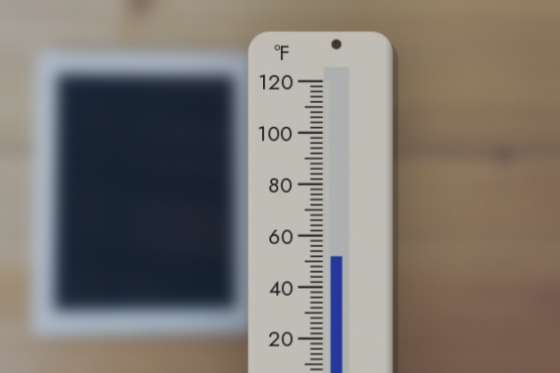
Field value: 52 (°F)
